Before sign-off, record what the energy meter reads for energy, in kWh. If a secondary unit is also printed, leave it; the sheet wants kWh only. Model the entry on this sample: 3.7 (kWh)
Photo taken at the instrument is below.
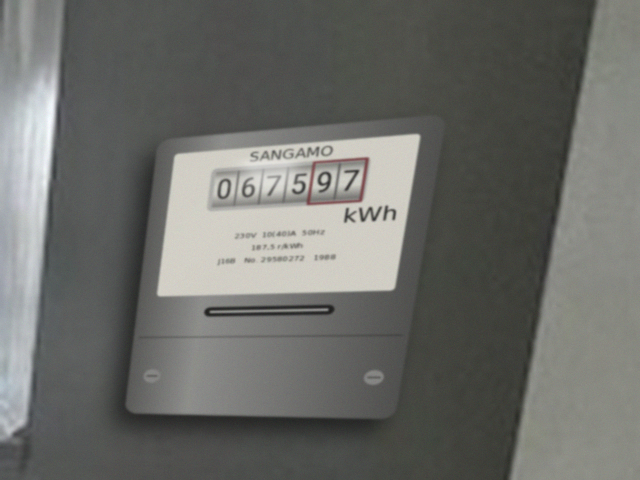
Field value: 675.97 (kWh)
